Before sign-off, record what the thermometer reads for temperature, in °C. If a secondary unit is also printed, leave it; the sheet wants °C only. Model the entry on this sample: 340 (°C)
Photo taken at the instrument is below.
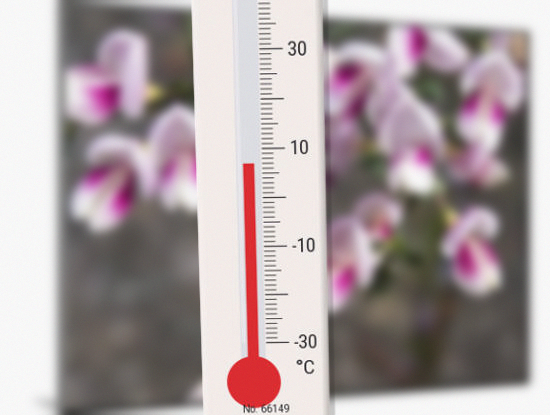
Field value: 7 (°C)
